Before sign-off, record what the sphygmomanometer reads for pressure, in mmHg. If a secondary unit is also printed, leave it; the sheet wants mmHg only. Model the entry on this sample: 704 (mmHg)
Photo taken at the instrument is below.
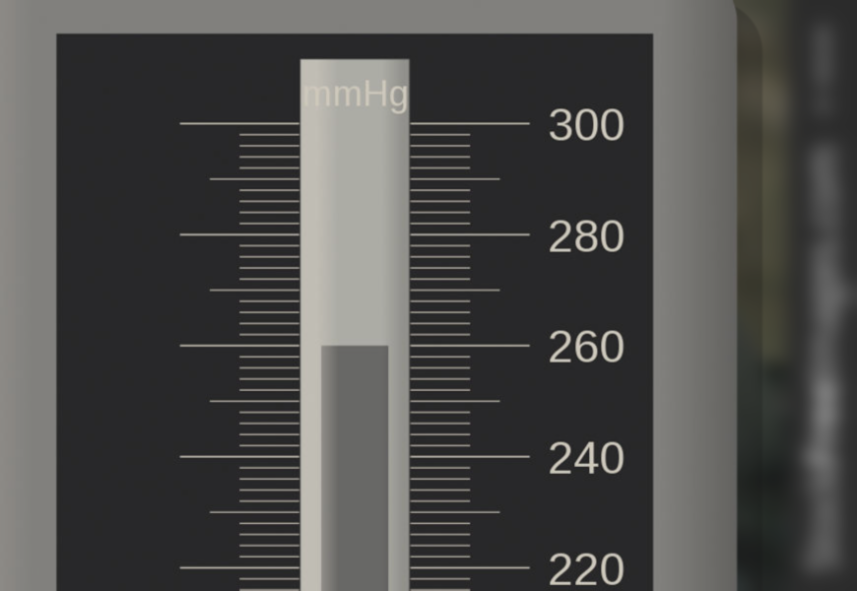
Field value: 260 (mmHg)
